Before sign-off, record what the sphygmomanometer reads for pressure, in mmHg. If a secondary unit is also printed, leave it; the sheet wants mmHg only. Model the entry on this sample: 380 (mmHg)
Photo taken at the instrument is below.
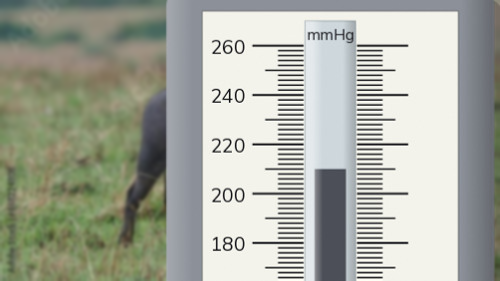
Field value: 210 (mmHg)
